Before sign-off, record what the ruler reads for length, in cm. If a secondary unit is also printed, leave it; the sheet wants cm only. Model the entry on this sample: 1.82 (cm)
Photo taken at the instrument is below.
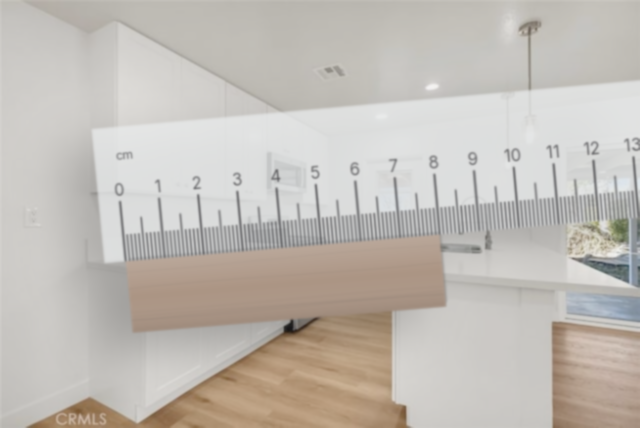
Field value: 8 (cm)
